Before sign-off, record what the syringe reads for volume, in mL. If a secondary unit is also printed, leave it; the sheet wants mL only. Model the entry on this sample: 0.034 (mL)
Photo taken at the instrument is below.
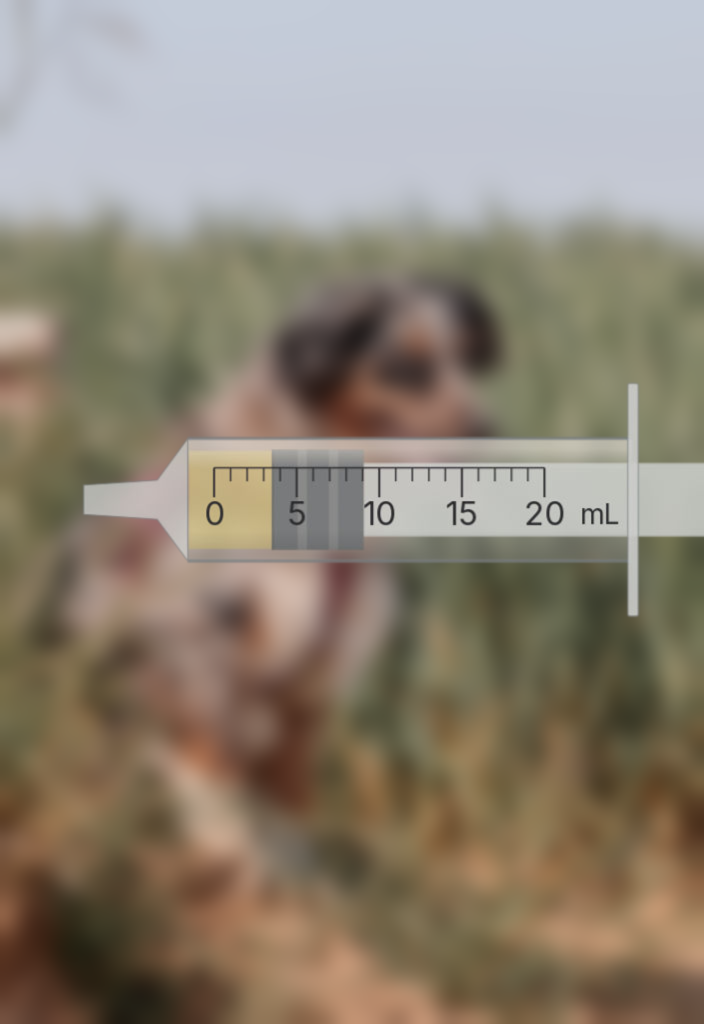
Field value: 3.5 (mL)
